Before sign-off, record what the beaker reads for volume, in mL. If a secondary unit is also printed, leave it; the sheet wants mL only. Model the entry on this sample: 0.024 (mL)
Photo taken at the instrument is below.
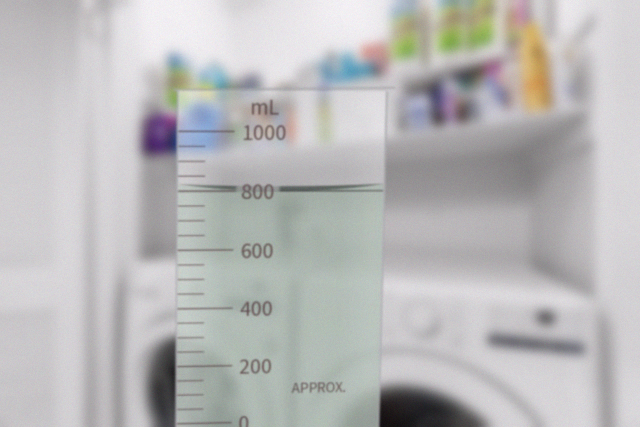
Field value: 800 (mL)
